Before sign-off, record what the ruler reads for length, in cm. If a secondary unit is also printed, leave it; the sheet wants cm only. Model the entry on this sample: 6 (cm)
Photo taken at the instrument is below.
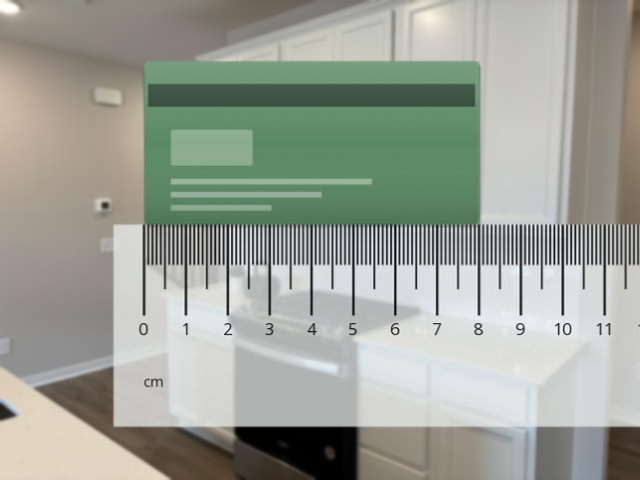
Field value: 8 (cm)
